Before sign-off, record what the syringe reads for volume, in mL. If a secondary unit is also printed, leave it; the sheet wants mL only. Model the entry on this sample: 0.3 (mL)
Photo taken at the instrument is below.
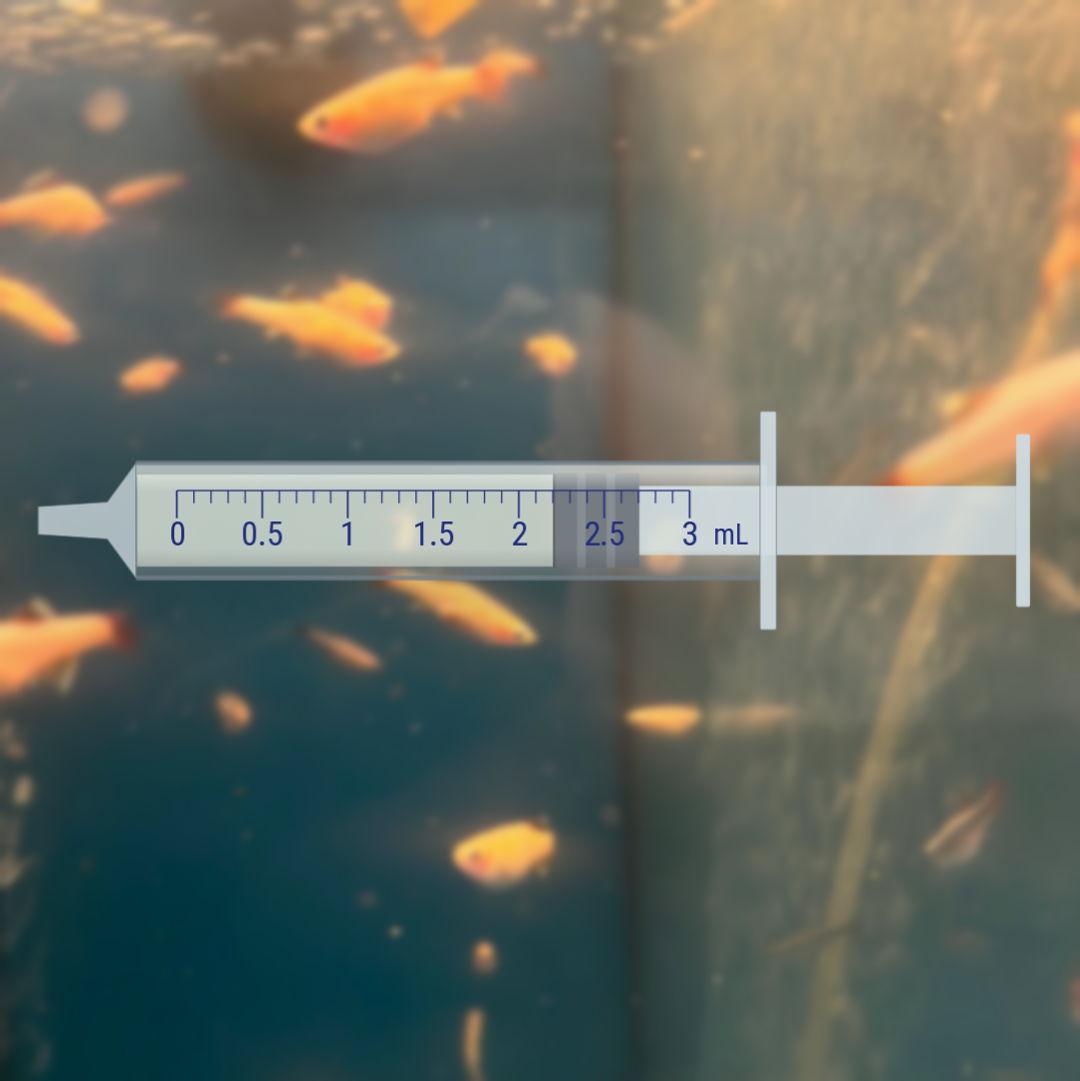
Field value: 2.2 (mL)
